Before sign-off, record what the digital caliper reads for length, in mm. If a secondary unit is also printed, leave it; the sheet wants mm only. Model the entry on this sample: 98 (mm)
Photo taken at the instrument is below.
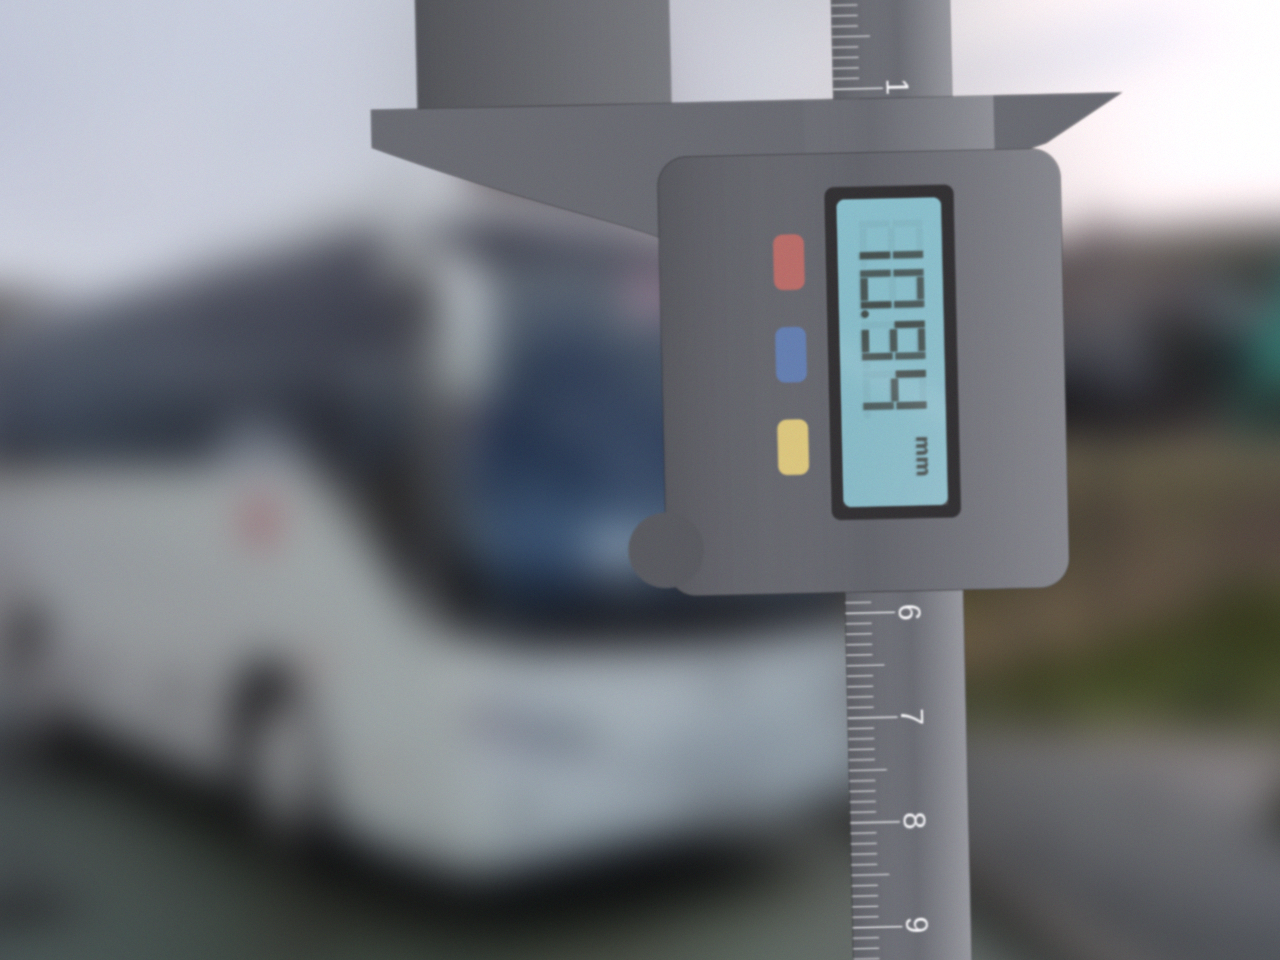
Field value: 10.94 (mm)
